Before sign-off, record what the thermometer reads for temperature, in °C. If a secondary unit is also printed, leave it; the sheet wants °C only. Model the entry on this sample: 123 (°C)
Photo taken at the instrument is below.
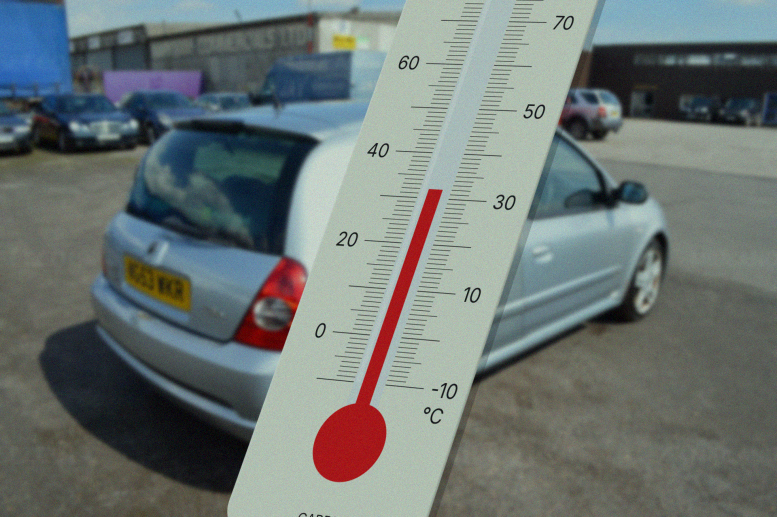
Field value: 32 (°C)
